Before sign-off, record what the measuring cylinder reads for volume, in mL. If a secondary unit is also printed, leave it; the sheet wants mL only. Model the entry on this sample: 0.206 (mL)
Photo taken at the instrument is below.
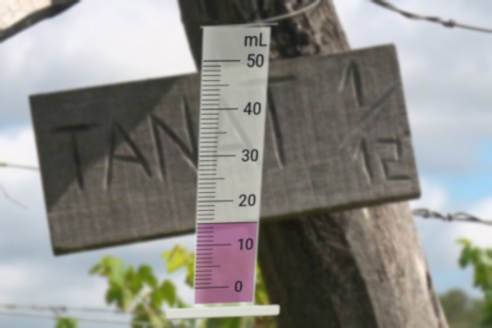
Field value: 15 (mL)
